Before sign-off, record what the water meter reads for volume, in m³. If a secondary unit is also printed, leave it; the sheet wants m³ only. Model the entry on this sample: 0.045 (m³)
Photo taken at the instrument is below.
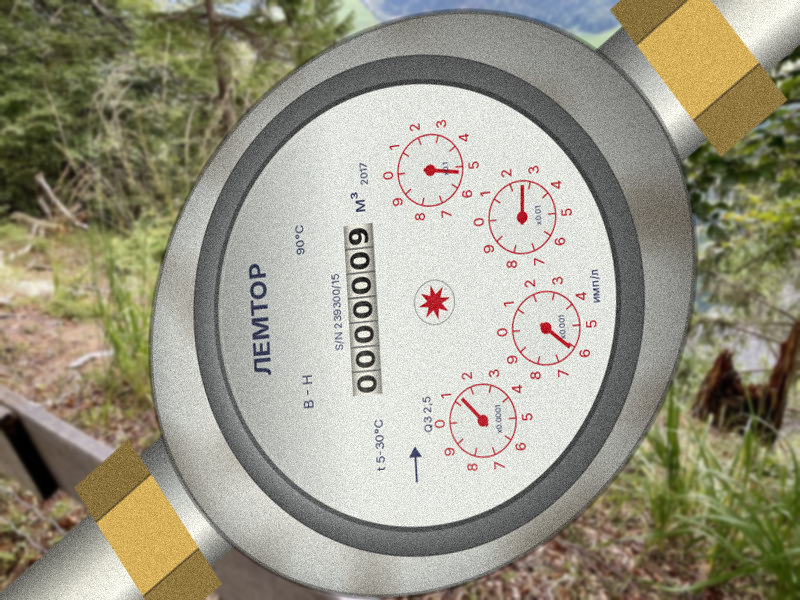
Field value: 9.5261 (m³)
